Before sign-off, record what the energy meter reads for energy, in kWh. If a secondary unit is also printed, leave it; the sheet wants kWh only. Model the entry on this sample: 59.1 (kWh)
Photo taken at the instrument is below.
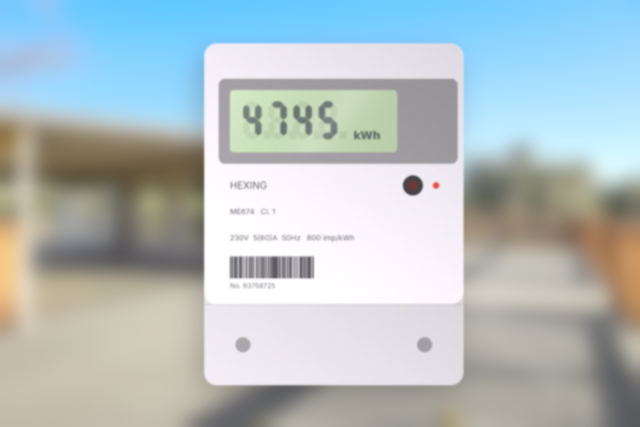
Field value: 4745 (kWh)
